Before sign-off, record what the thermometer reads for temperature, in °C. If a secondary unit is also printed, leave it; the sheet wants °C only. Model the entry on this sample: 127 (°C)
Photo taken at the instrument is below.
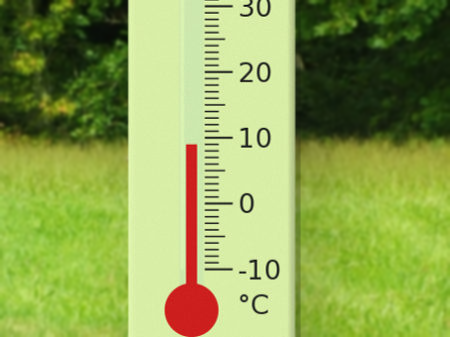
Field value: 9 (°C)
